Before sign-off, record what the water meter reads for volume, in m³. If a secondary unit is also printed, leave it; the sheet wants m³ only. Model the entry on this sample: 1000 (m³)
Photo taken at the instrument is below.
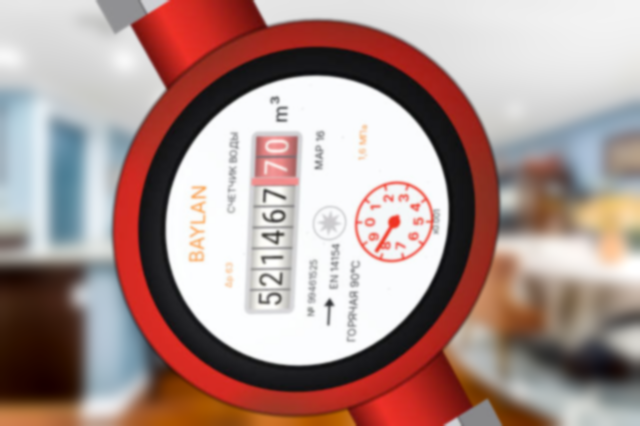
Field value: 521467.708 (m³)
